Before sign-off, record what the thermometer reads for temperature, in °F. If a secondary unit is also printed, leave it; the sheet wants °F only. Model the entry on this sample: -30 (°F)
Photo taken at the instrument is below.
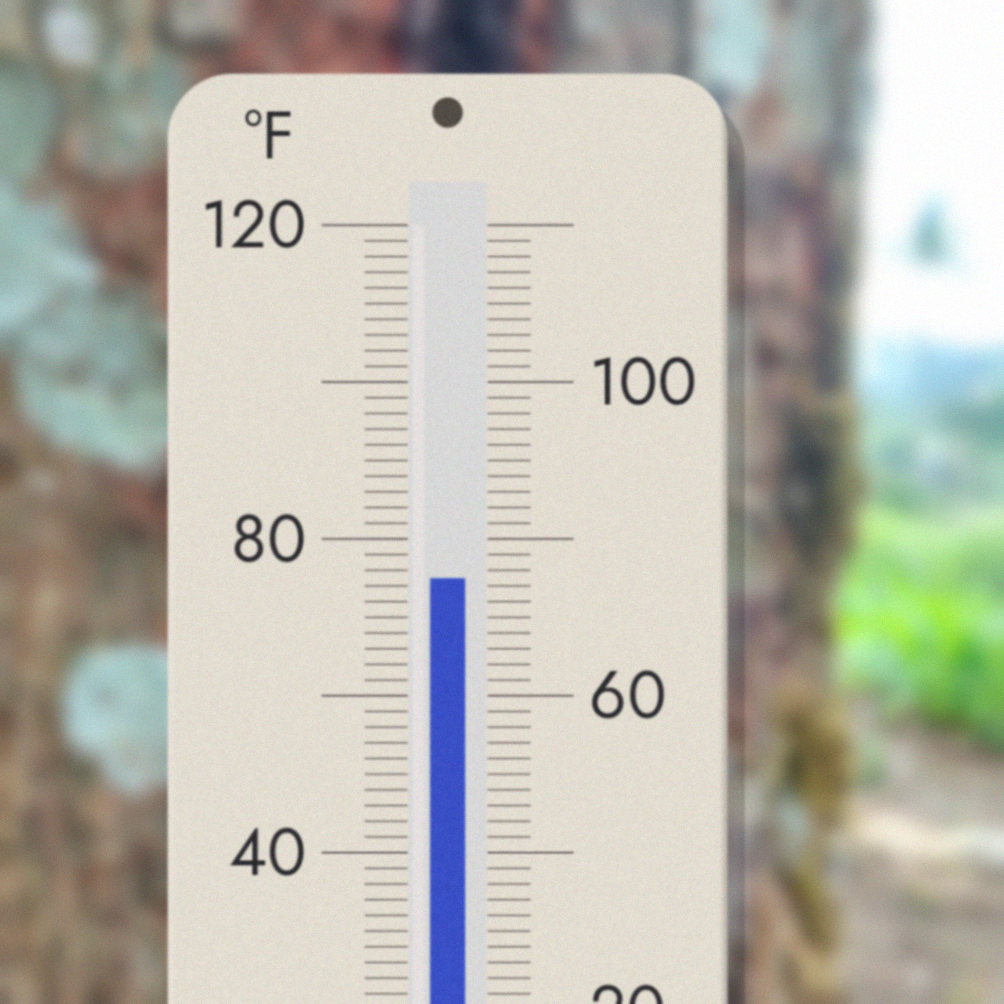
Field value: 75 (°F)
